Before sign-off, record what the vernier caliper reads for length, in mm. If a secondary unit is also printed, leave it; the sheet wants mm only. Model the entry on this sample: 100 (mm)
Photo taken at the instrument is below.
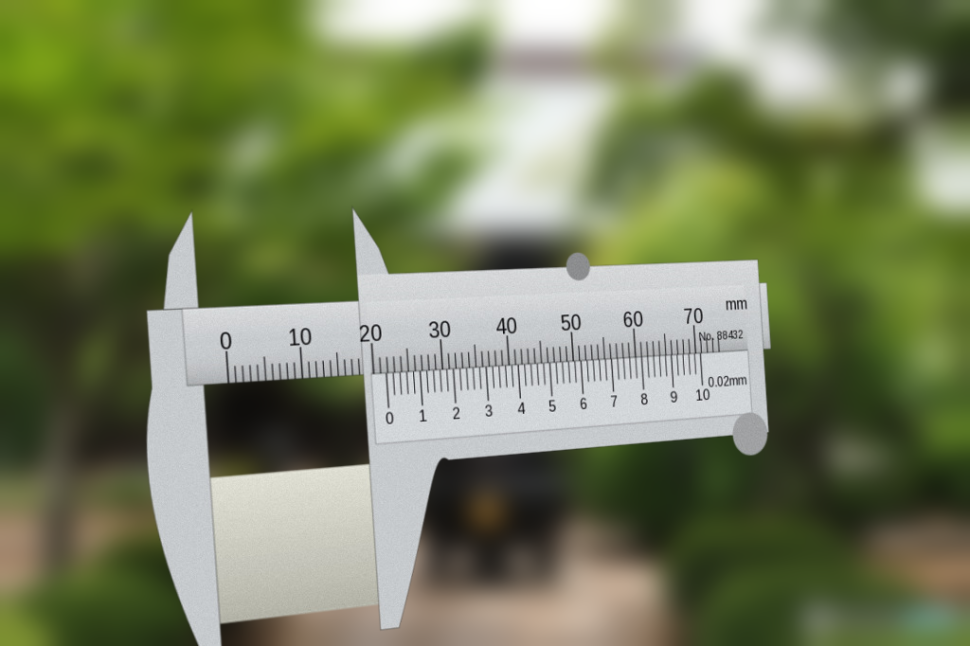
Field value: 21.8 (mm)
